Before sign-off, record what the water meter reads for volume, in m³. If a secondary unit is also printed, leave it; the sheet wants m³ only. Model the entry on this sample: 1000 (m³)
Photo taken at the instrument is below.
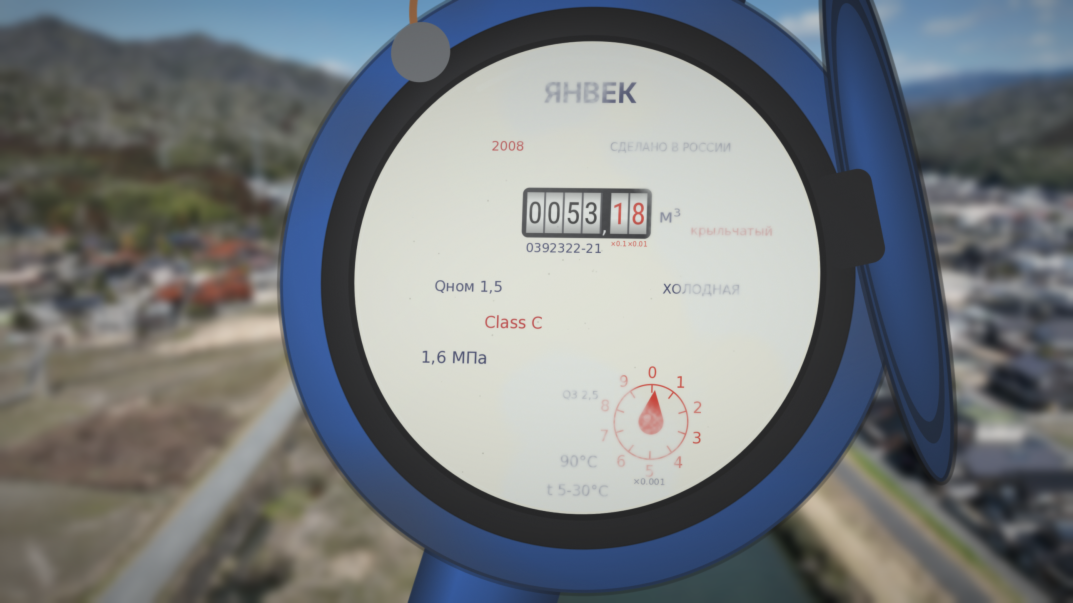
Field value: 53.180 (m³)
